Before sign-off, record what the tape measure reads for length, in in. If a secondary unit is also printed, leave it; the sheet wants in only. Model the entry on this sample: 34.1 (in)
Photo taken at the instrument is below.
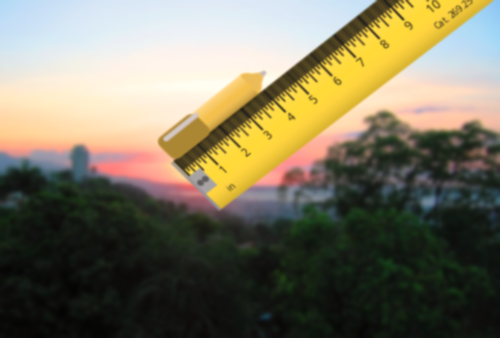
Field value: 4.5 (in)
